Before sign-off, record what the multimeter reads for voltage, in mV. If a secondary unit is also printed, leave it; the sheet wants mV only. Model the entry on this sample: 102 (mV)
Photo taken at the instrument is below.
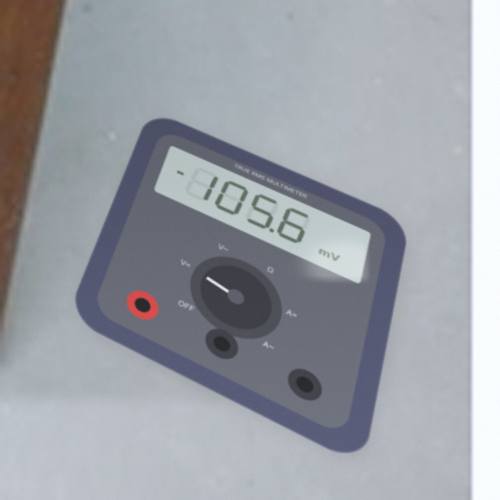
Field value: -105.6 (mV)
